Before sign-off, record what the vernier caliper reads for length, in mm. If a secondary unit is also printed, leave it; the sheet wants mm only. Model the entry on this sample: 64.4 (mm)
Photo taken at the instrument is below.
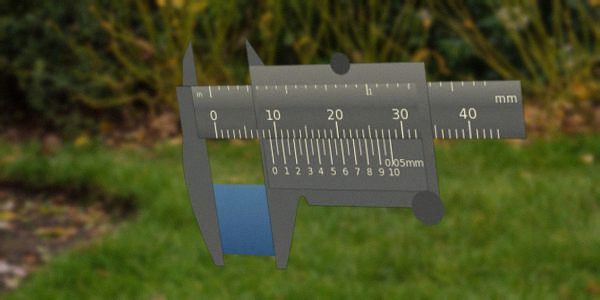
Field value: 9.0 (mm)
